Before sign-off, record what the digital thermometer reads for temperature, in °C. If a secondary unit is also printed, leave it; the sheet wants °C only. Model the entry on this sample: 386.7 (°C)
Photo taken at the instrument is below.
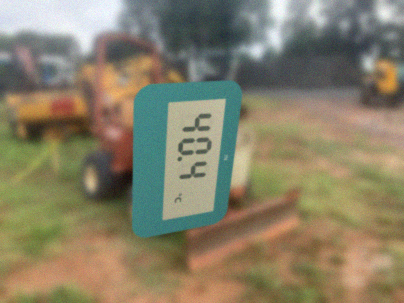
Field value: 40.4 (°C)
